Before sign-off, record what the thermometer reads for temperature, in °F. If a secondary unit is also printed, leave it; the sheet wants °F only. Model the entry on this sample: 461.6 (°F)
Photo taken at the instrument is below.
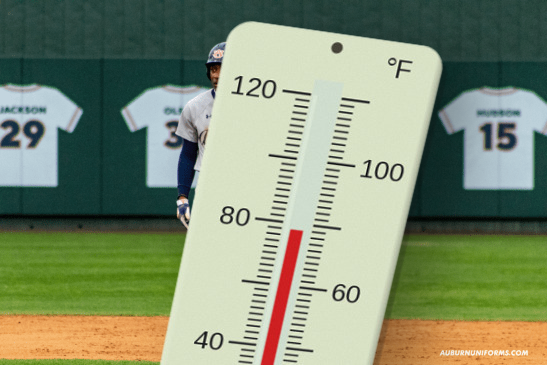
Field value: 78 (°F)
